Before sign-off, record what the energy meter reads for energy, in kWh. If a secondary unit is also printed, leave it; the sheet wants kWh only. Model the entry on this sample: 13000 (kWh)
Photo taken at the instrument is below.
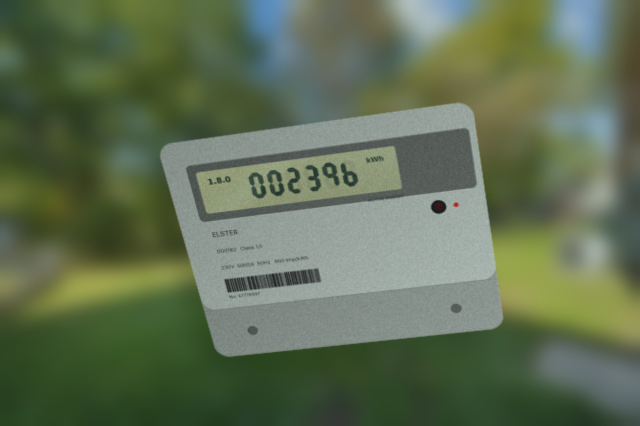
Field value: 2396 (kWh)
